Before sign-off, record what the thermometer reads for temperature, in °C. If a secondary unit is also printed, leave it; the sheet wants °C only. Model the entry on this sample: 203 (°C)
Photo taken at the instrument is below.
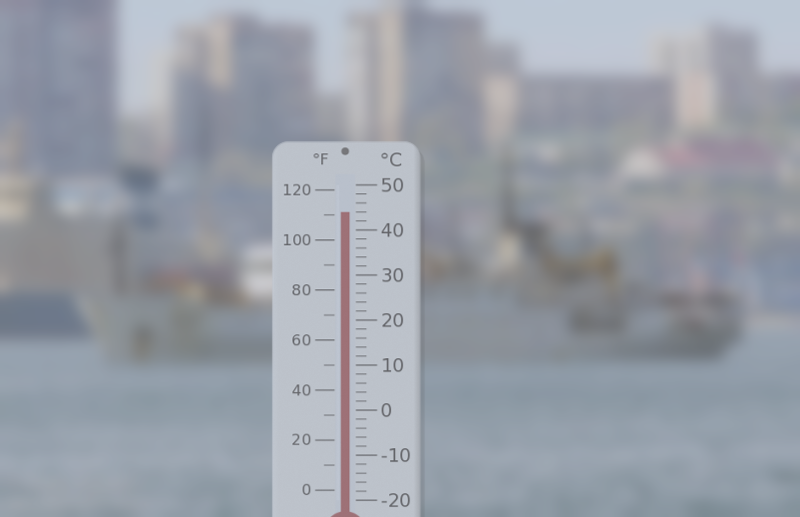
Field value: 44 (°C)
